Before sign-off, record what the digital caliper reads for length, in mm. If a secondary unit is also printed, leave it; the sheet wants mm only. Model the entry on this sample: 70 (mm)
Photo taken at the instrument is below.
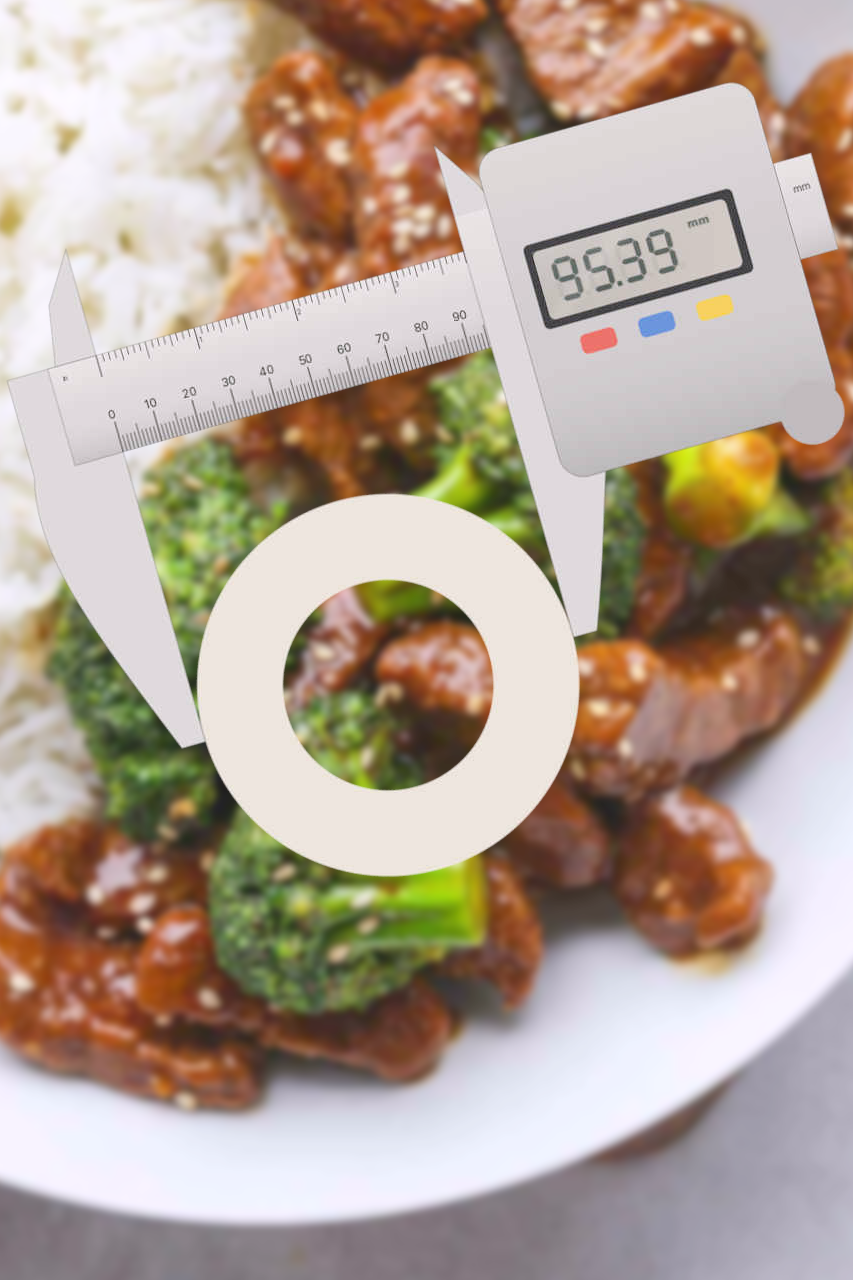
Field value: 95.39 (mm)
